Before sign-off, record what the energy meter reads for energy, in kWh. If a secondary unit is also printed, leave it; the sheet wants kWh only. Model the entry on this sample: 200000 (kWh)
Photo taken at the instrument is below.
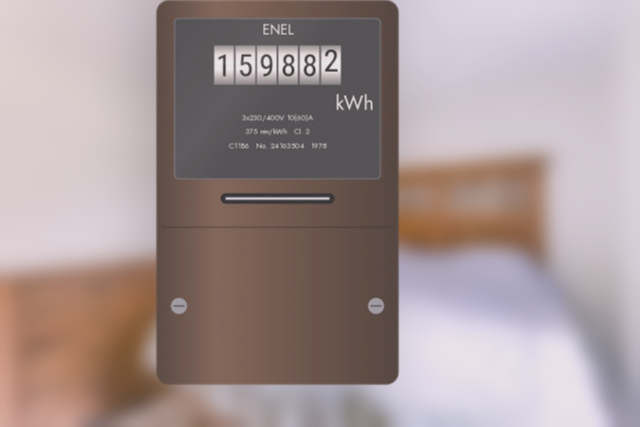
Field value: 159882 (kWh)
